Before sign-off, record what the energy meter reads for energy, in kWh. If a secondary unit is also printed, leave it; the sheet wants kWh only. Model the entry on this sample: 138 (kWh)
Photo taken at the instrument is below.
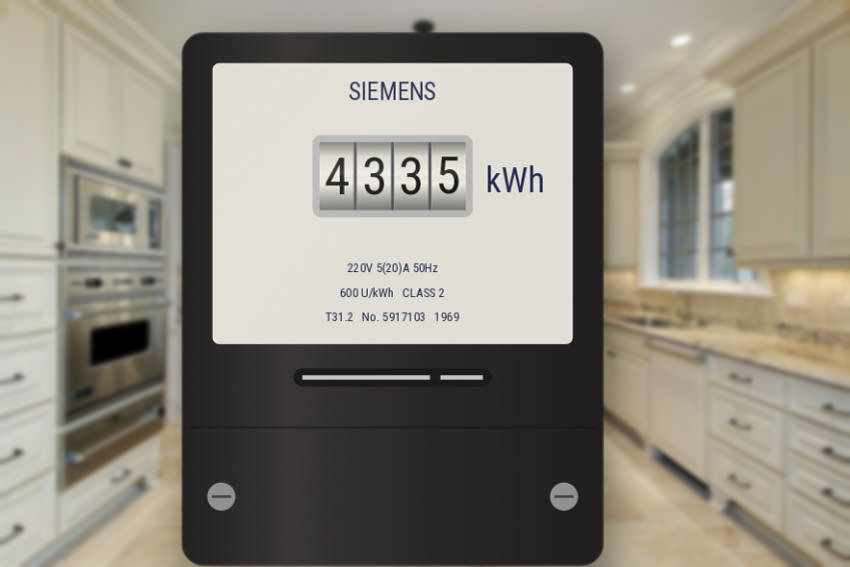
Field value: 4335 (kWh)
